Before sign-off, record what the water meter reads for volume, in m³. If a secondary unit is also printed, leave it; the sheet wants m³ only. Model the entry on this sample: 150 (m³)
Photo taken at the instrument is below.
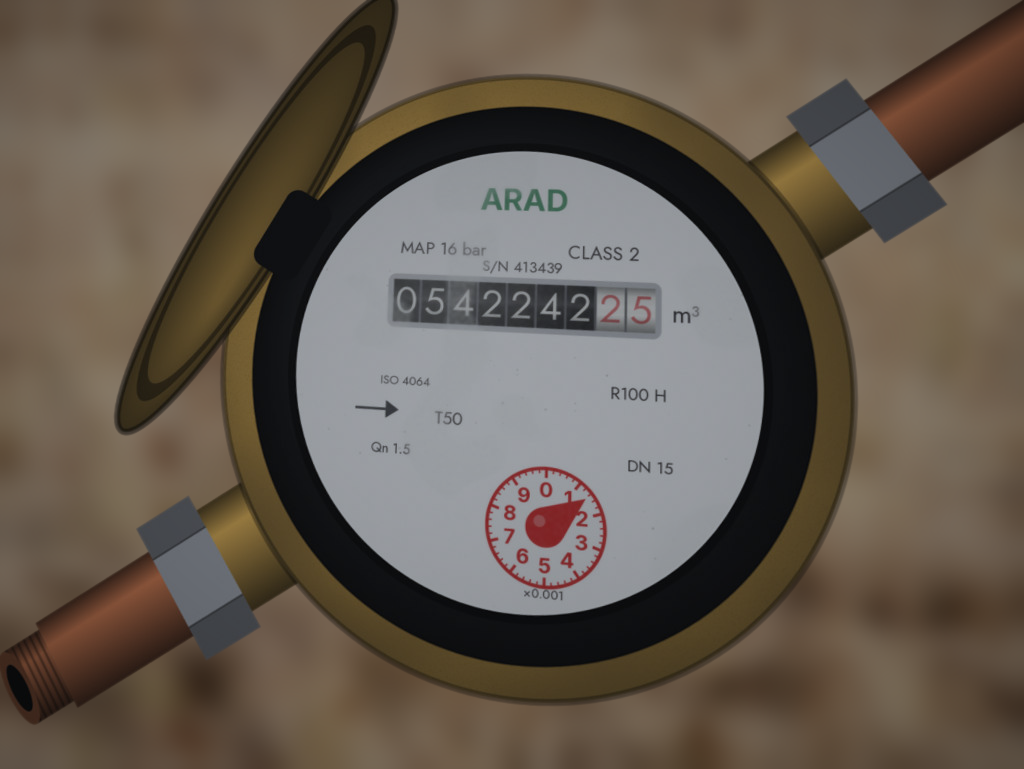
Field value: 542242.251 (m³)
